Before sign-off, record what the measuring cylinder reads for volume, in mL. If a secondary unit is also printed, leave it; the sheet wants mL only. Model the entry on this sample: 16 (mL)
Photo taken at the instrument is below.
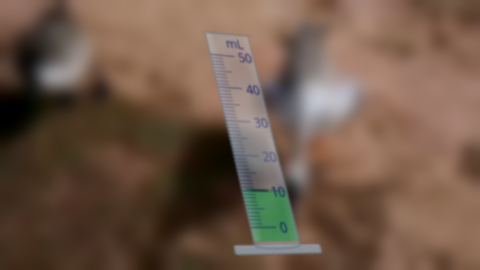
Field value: 10 (mL)
